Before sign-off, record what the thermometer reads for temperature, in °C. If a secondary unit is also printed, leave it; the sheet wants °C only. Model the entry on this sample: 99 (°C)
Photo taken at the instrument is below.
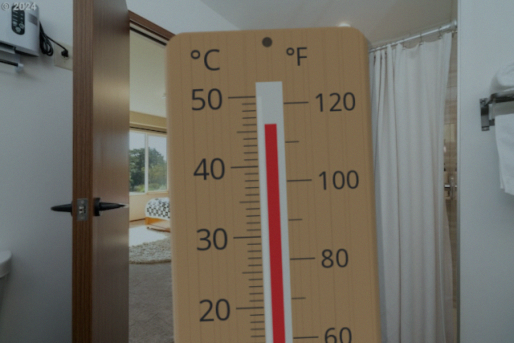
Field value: 46 (°C)
